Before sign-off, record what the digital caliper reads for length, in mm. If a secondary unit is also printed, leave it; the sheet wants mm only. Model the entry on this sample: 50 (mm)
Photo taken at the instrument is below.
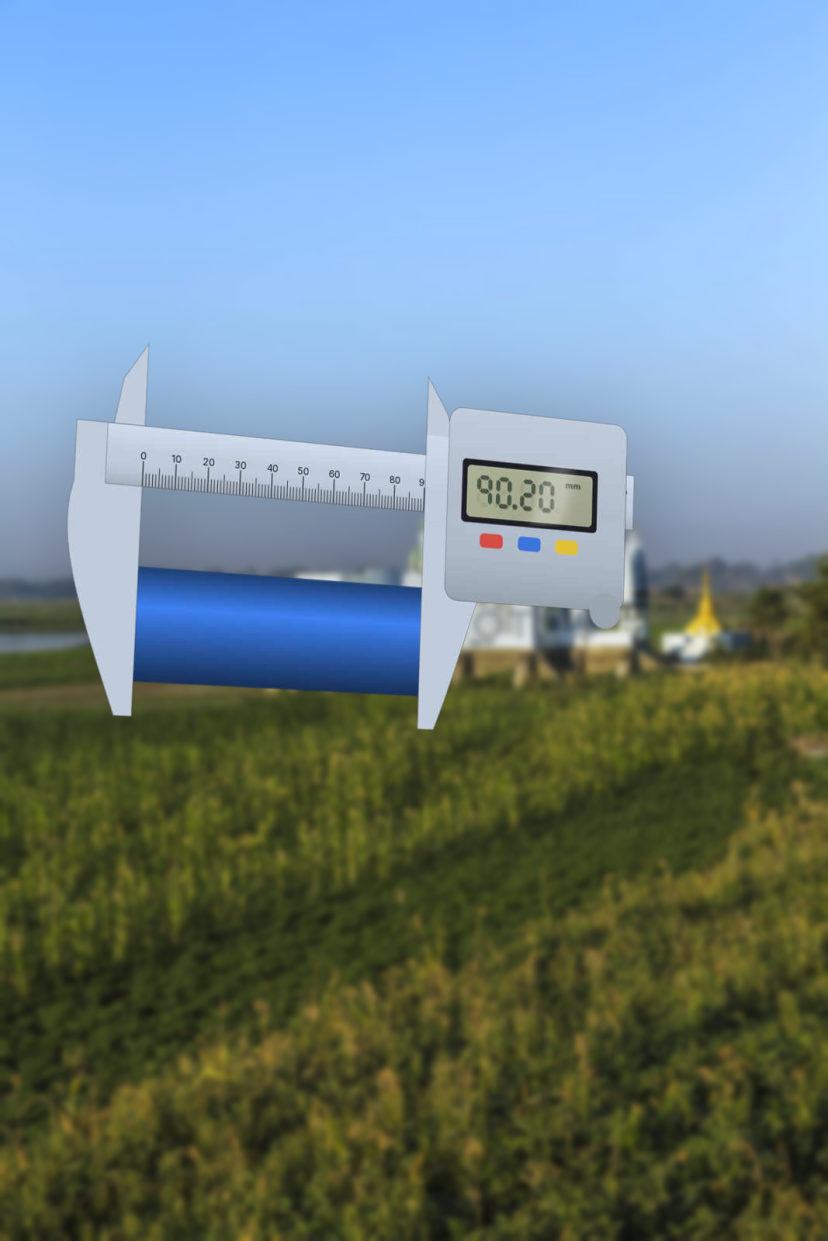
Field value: 90.20 (mm)
